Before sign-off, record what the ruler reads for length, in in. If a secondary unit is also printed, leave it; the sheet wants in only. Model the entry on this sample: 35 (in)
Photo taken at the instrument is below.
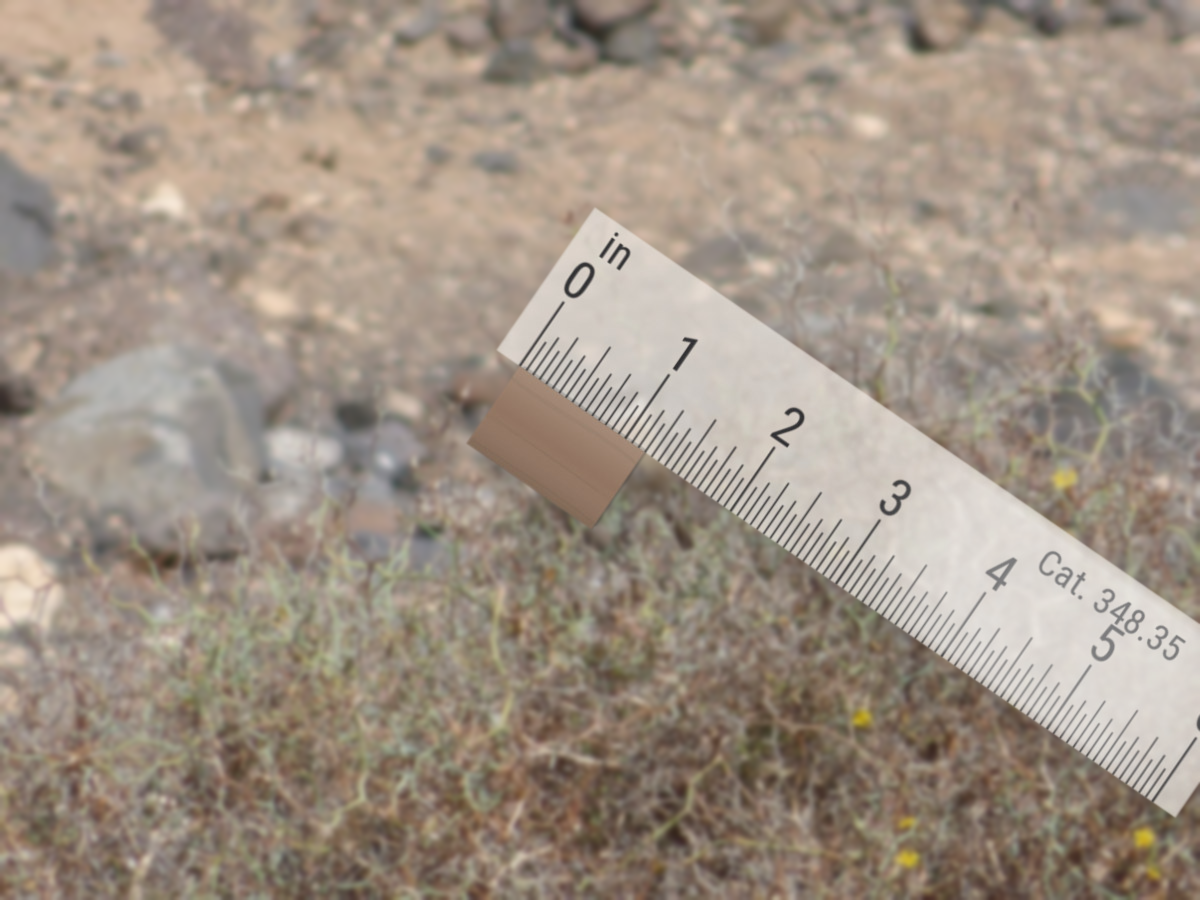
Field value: 1.1875 (in)
